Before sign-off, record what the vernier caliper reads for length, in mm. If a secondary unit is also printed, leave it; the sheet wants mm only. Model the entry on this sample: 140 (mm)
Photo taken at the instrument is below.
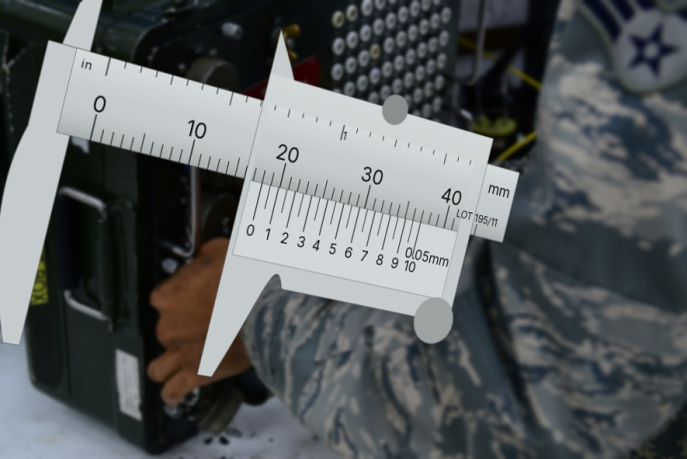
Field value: 18.0 (mm)
